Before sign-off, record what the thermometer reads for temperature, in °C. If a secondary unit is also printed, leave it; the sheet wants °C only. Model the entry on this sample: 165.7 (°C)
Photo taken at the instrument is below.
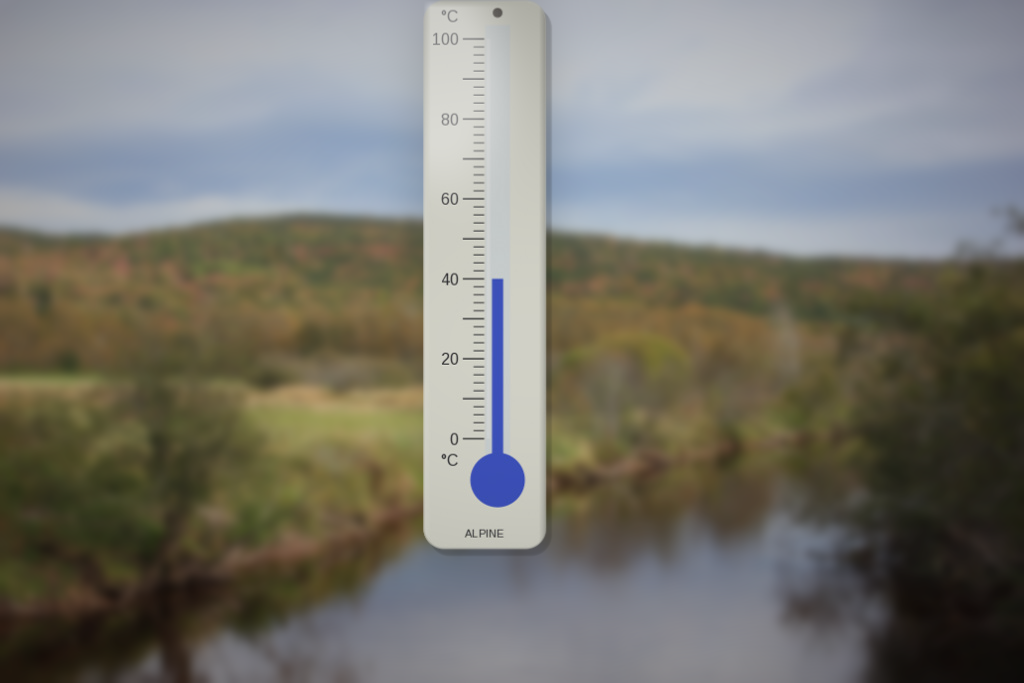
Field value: 40 (°C)
